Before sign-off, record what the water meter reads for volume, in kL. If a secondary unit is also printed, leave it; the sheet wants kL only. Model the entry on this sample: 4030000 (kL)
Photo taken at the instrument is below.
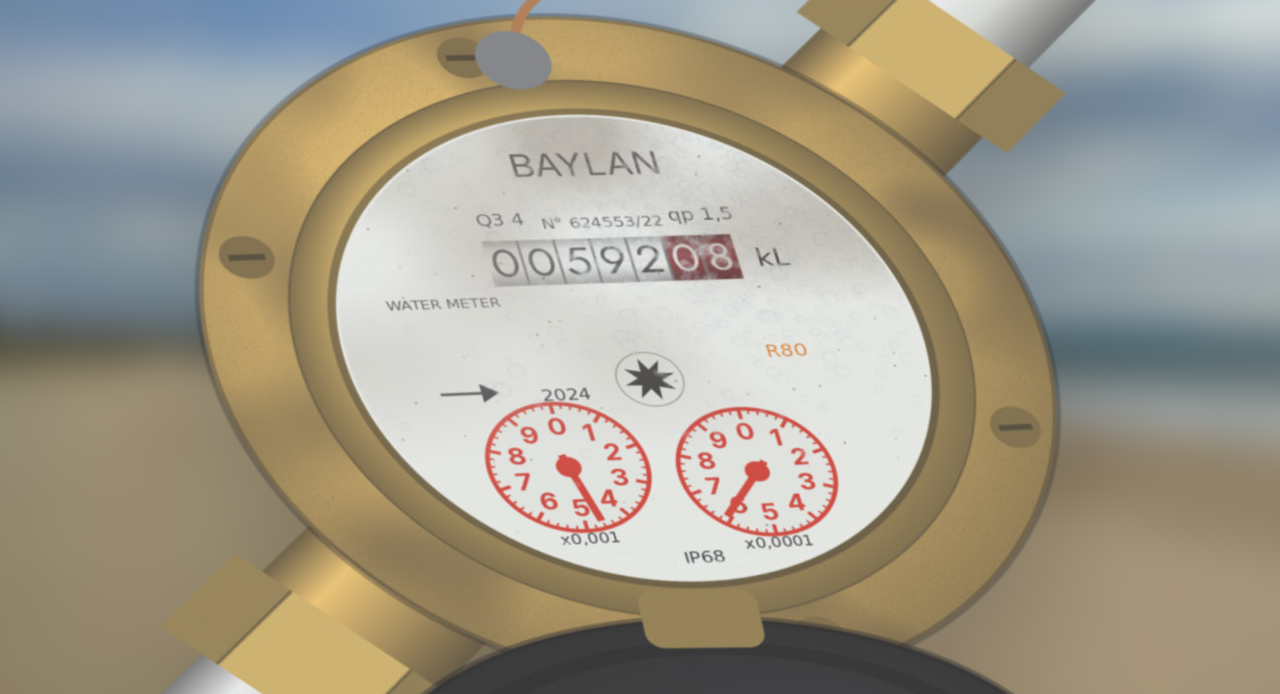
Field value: 592.0846 (kL)
